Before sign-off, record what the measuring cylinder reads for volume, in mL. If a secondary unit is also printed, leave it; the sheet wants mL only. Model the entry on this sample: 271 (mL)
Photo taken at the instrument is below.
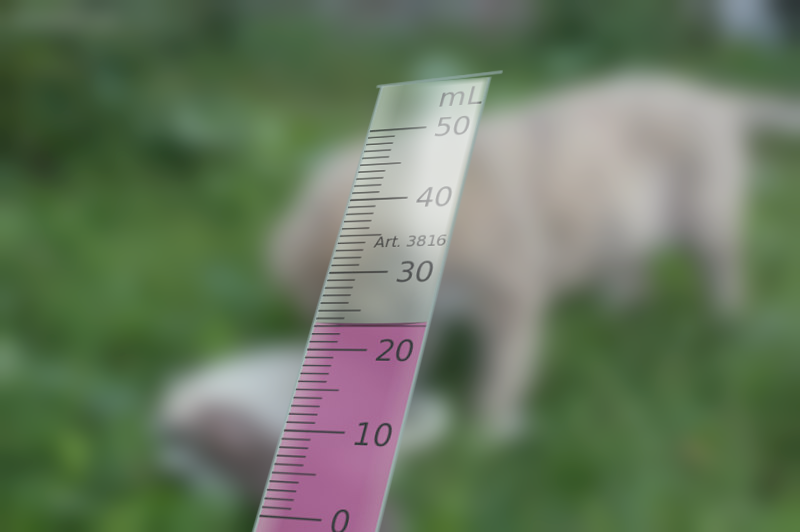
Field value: 23 (mL)
